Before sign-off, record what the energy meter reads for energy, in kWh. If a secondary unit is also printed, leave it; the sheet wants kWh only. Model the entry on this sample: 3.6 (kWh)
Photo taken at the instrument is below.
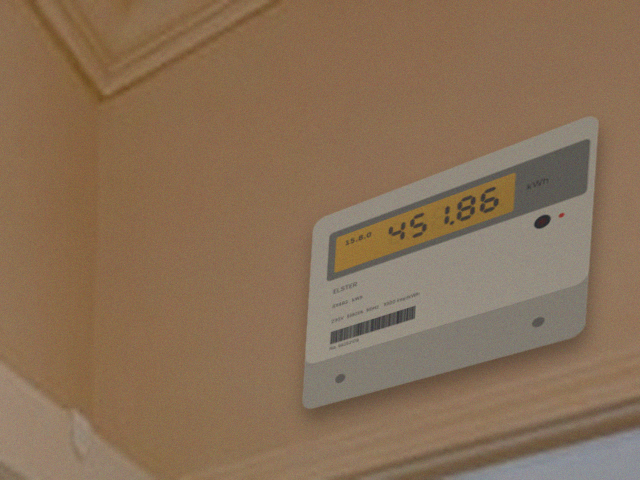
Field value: 451.86 (kWh)
